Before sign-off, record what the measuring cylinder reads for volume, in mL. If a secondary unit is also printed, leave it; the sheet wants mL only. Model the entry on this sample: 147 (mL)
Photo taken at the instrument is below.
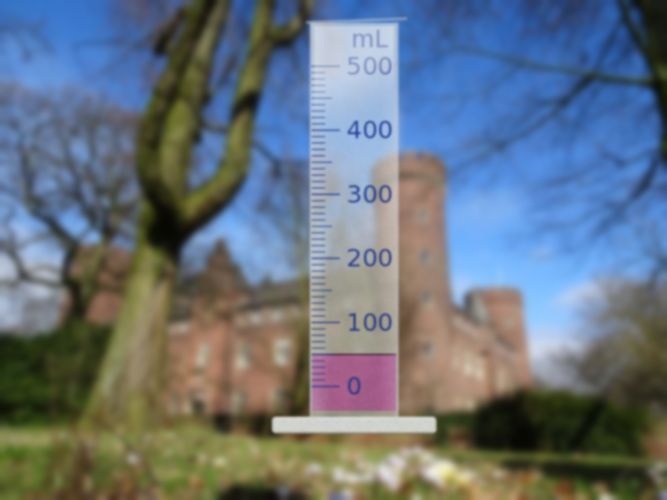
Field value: 50 (mL)
